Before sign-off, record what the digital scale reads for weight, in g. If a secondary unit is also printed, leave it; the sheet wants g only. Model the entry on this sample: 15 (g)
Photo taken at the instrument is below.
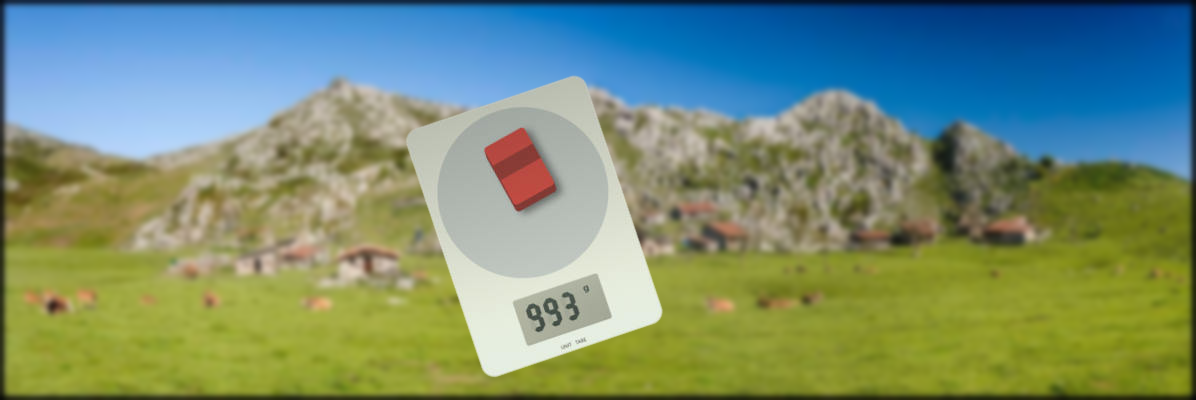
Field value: 993 (g)
